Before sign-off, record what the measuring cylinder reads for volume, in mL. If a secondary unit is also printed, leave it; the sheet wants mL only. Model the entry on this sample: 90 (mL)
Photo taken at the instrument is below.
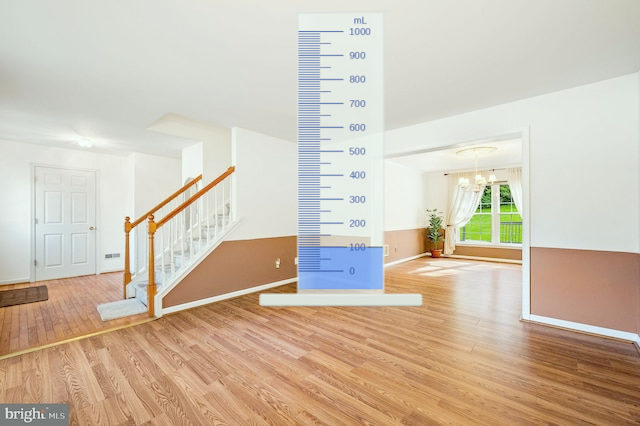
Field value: 100 (mL)
